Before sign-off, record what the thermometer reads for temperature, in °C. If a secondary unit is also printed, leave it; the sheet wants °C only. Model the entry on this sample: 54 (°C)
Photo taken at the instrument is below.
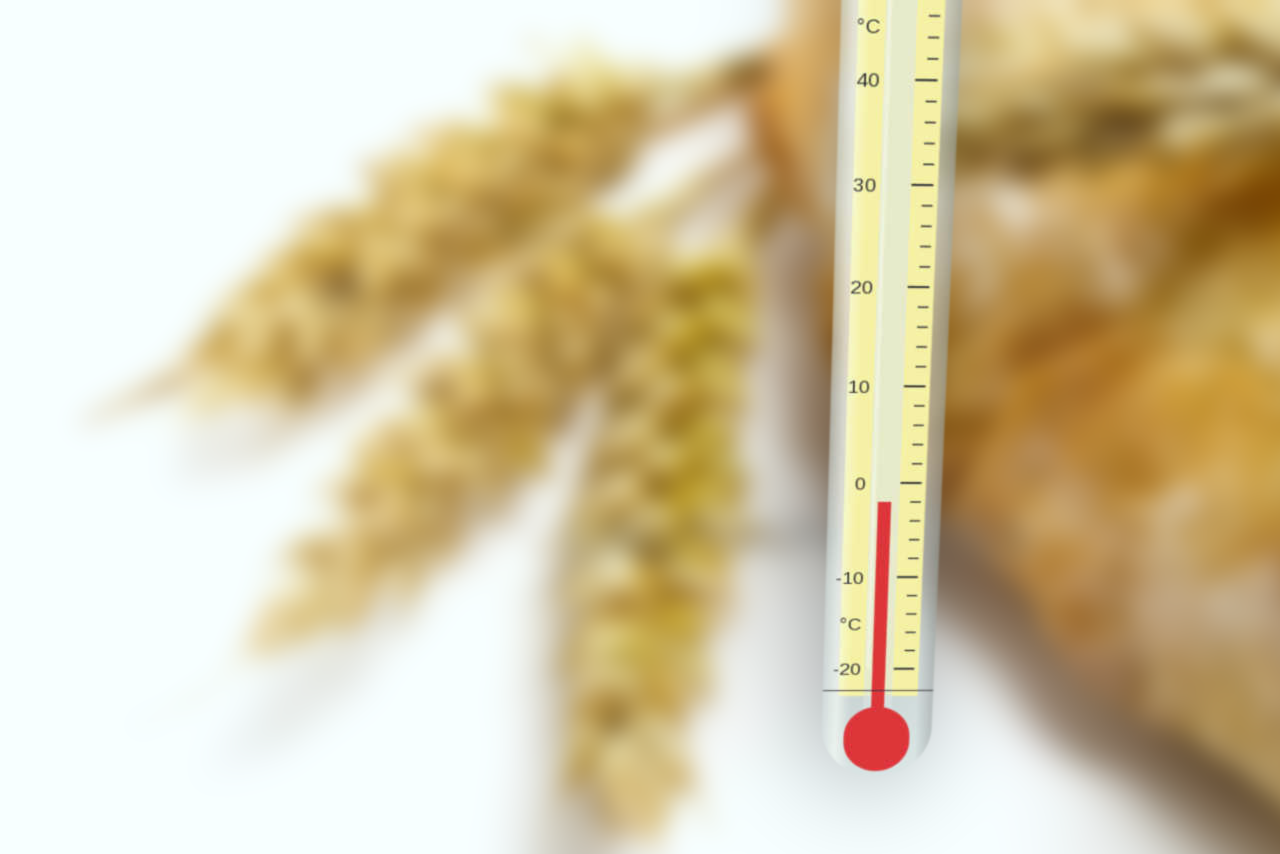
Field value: -2 (°C)
